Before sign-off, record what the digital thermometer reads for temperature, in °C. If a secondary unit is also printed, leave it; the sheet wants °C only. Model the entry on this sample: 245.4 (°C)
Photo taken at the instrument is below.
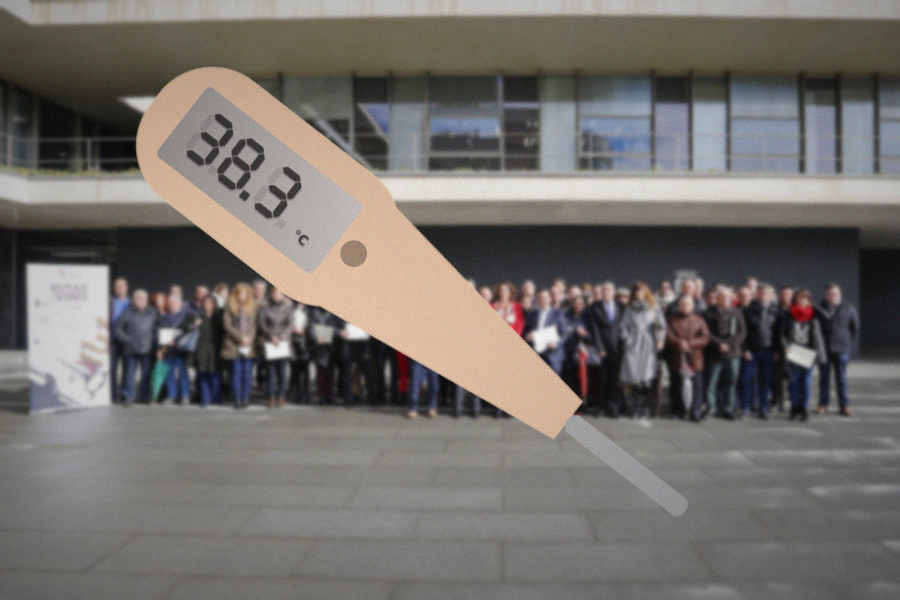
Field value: 38.3 (°C)
